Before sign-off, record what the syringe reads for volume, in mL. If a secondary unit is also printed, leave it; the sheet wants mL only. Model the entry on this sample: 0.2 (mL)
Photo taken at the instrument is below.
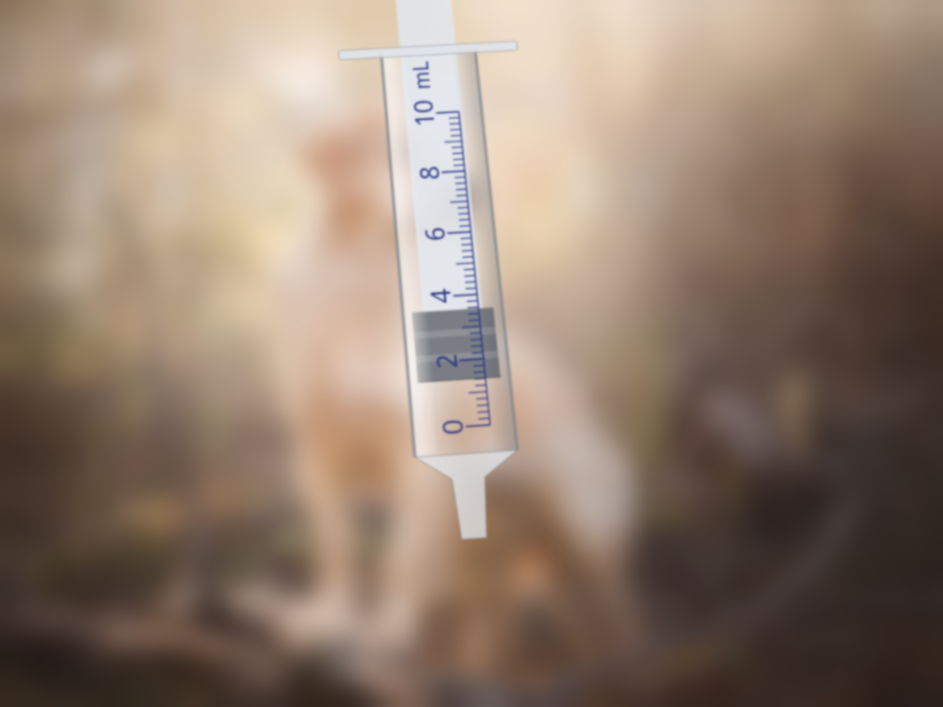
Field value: 1.4 (mL)
